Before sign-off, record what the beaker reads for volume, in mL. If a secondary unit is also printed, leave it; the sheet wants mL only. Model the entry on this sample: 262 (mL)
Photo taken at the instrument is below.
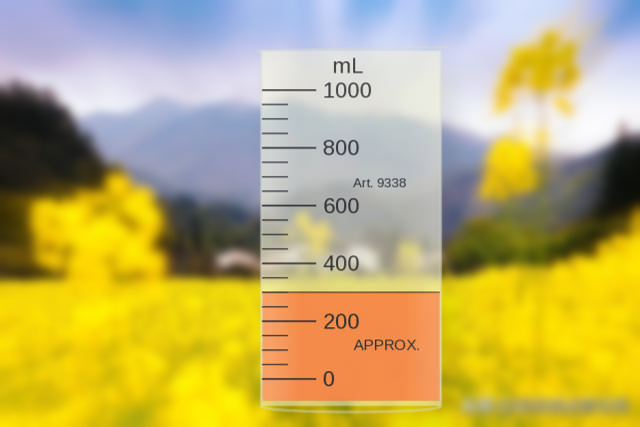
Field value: 300 (mL)
